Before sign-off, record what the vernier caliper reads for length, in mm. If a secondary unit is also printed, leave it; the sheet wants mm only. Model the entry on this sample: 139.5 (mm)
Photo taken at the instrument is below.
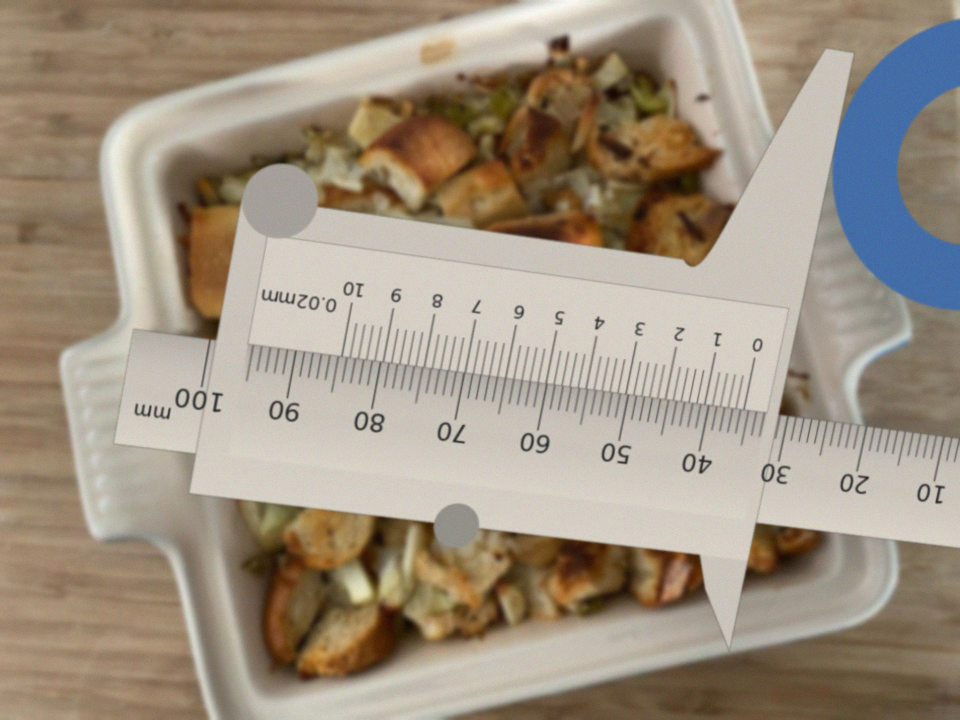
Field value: 35.6 (mm)
